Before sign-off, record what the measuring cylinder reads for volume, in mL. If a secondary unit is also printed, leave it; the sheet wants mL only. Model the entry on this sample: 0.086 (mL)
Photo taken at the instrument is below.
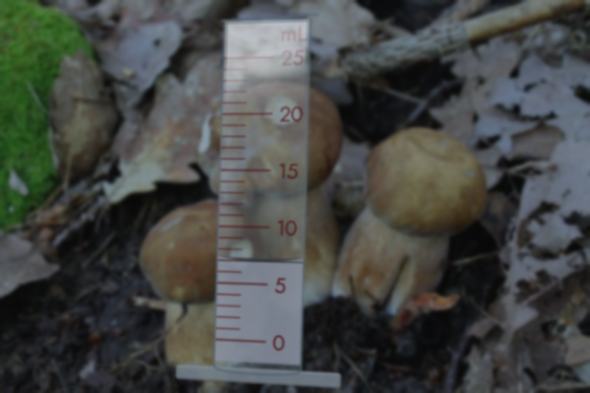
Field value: 7 (mL)
